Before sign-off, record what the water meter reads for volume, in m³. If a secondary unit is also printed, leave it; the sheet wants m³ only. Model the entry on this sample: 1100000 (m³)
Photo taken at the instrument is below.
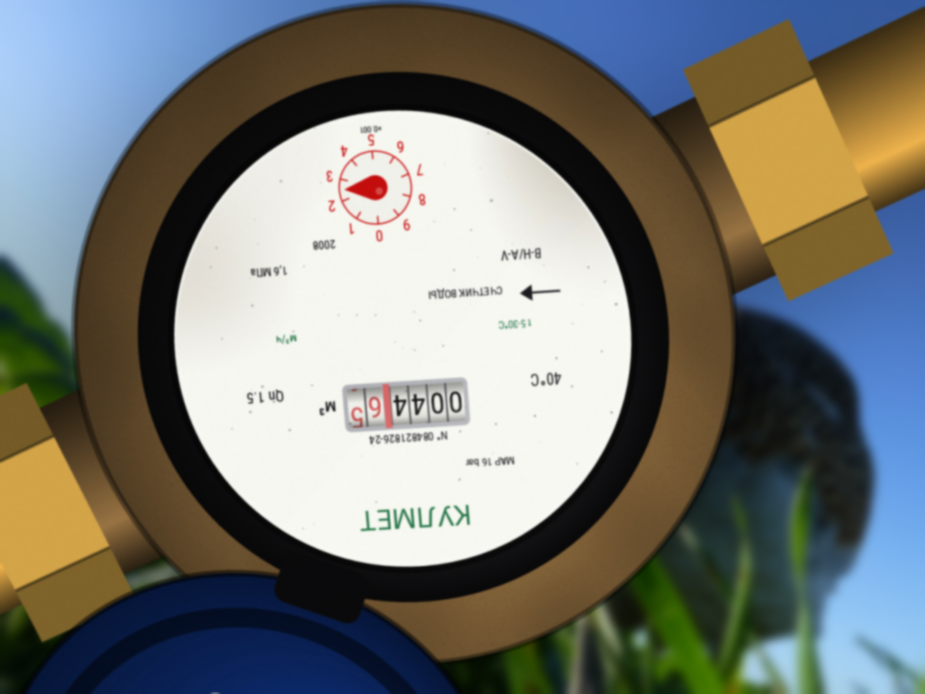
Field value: 44.652 (m³)
